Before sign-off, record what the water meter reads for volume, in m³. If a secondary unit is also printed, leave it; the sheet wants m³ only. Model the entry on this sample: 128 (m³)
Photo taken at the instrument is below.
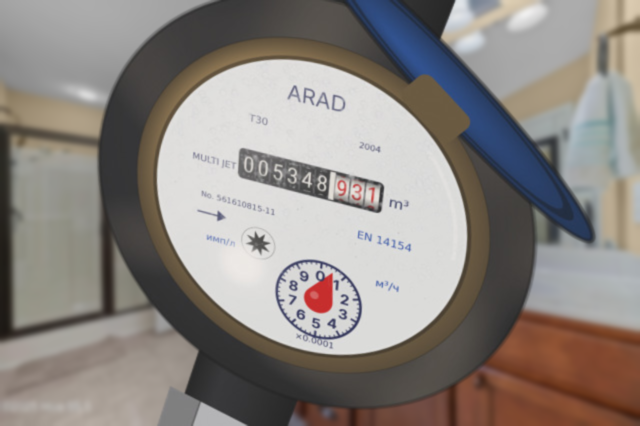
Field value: 5348.9310 (m³)
